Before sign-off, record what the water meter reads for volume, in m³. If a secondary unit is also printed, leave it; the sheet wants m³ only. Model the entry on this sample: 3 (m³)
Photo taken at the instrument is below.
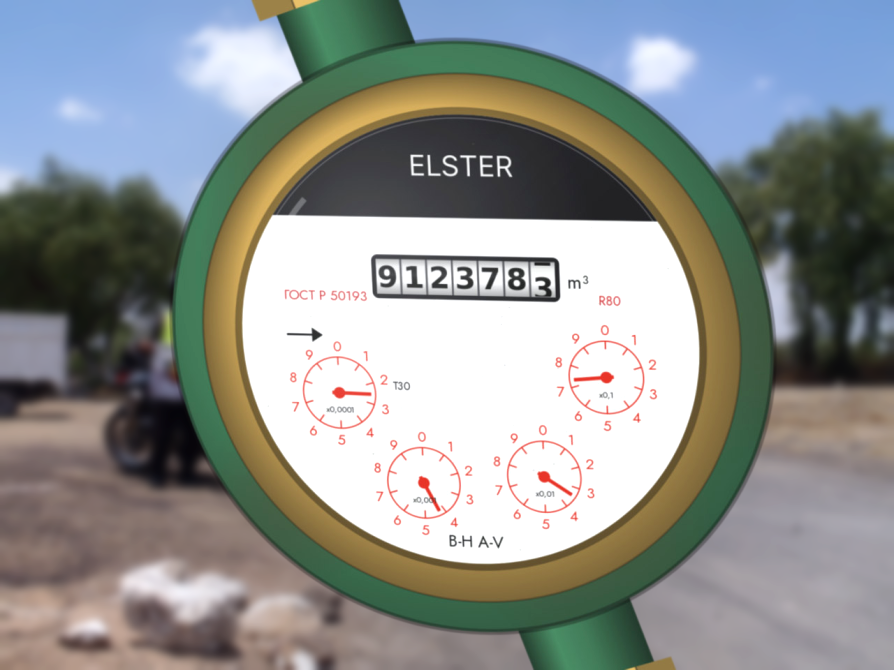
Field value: 9123782.7342 (m³)
